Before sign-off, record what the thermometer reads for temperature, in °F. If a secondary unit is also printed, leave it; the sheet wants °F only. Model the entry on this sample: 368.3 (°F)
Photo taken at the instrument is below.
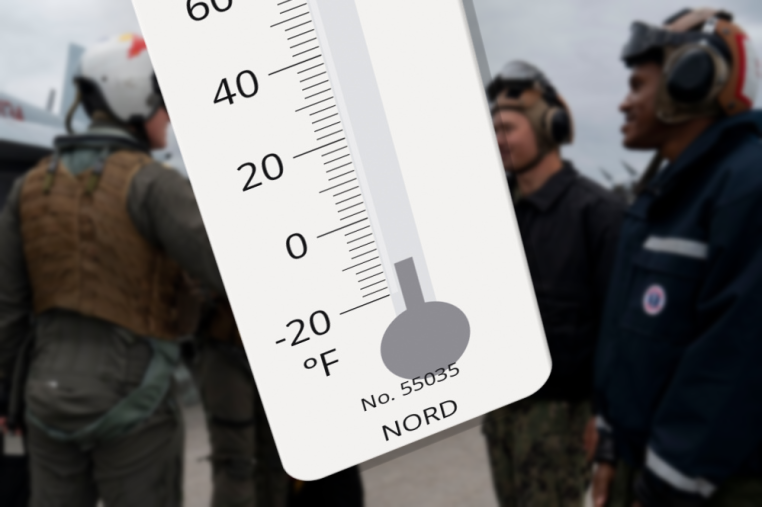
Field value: -13 (°F)
